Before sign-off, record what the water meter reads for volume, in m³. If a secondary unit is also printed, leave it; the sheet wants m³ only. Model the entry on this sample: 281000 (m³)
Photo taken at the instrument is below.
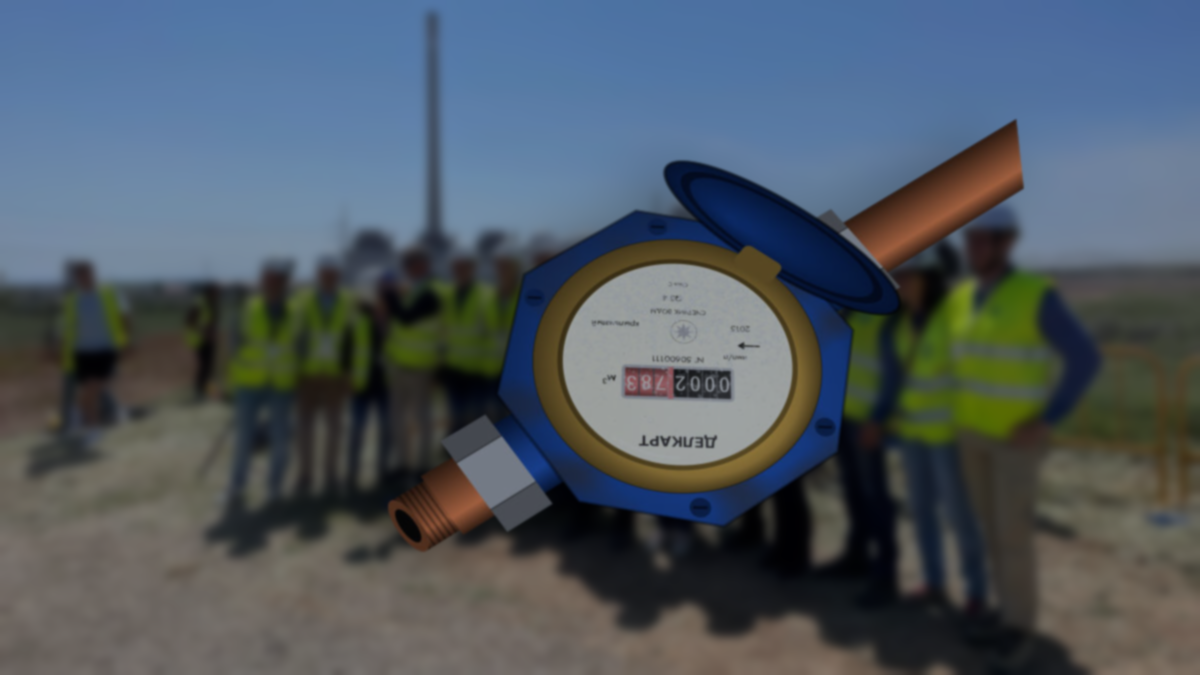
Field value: 2.783 (m³)
